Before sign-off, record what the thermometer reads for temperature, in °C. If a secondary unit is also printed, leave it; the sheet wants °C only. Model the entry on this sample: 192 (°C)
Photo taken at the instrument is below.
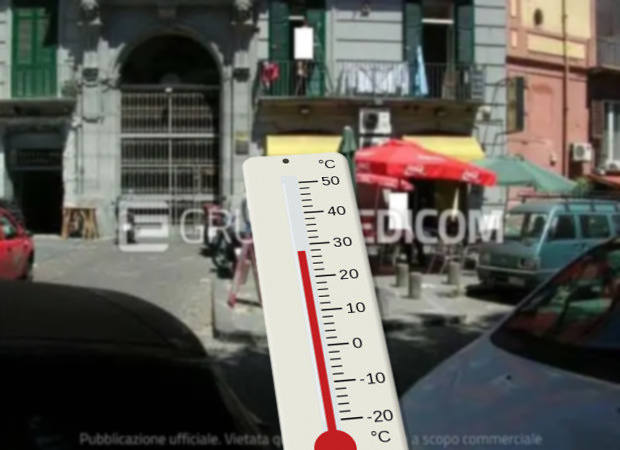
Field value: 28 (°C)
